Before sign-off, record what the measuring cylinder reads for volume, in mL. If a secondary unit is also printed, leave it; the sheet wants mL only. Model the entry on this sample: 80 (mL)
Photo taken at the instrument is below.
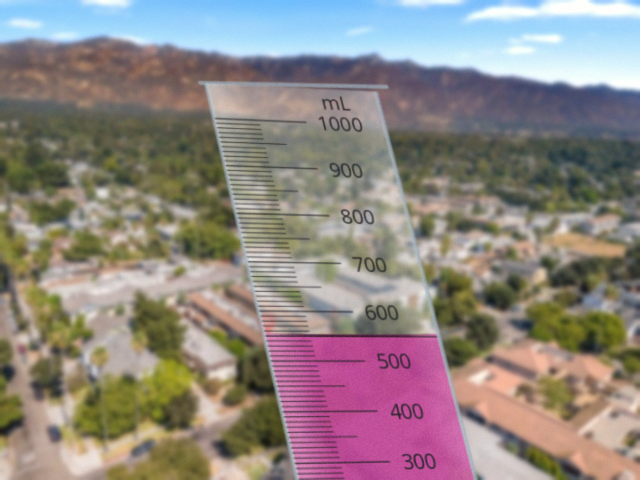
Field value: 550 (mL)
